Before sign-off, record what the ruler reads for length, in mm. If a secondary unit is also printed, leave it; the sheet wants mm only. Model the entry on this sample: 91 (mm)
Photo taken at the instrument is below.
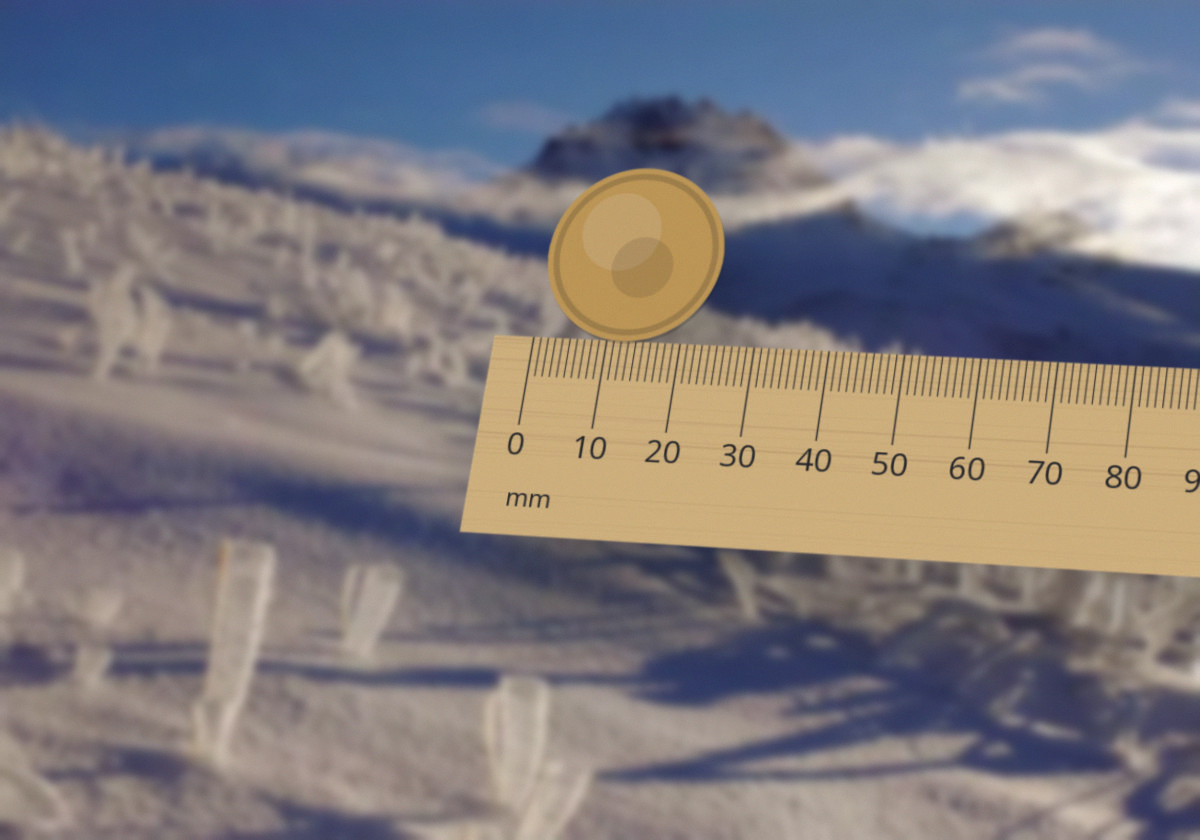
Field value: 24 (mm)
